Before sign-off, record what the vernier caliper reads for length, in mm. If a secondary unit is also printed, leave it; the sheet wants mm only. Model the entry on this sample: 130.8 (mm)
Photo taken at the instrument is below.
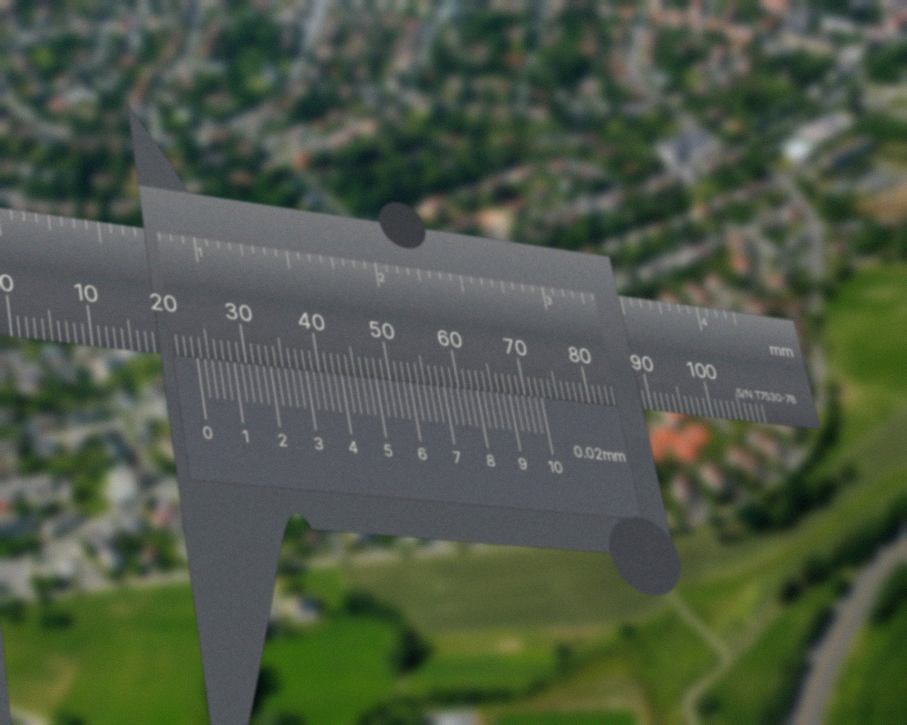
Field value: 23.5 (mm)
